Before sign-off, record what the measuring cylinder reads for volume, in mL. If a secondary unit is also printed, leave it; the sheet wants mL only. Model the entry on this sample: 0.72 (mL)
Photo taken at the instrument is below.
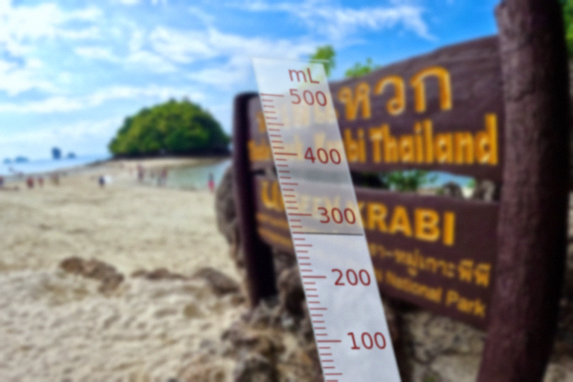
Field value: 270 (mL)
